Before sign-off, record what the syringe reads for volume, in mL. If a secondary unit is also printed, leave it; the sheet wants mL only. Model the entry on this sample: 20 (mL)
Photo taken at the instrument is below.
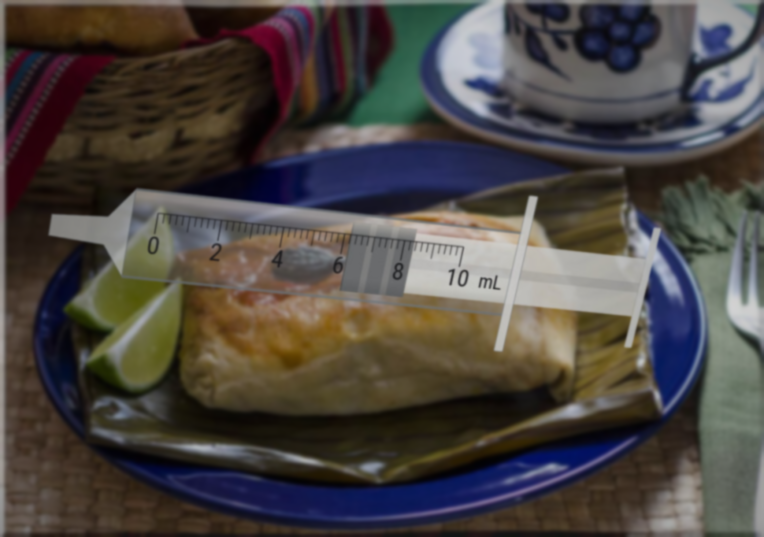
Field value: 6.2 (mL)
